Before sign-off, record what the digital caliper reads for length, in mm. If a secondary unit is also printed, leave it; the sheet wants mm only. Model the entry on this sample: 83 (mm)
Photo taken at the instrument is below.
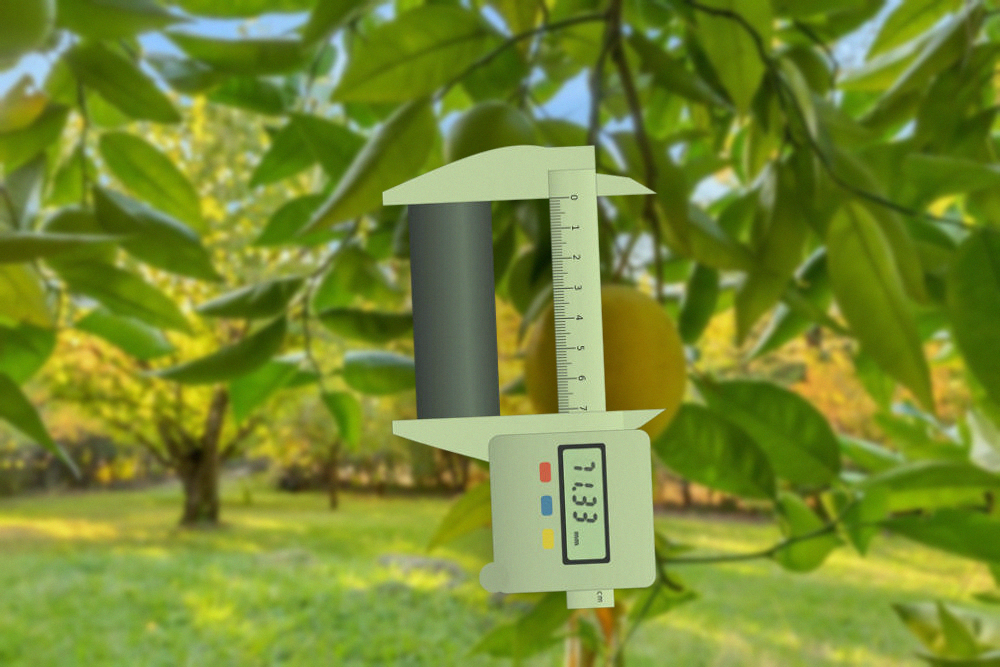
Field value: 71.33 (mm)
